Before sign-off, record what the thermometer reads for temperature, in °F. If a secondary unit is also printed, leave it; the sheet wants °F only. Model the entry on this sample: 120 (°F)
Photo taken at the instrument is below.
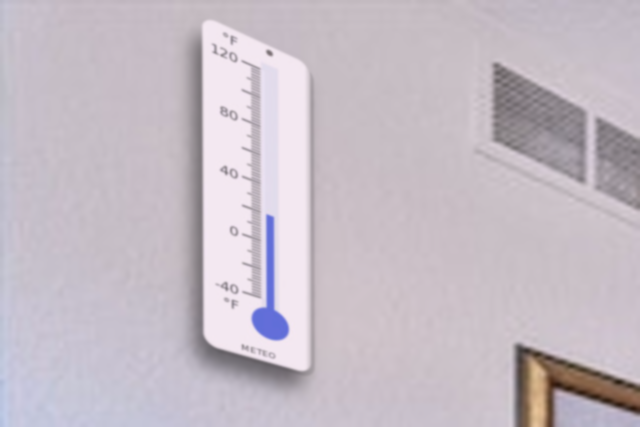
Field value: 20 (°F)
